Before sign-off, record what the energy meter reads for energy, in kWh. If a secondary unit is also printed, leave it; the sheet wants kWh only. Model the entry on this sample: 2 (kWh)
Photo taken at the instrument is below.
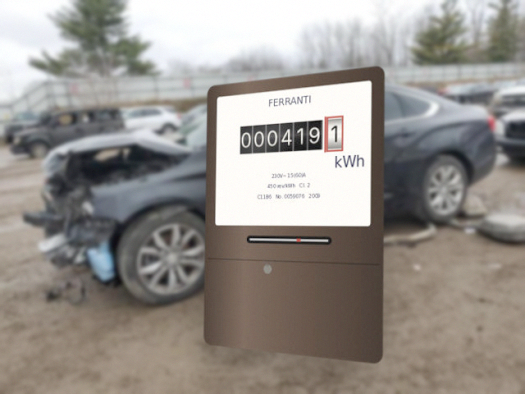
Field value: 419.1 (kWh)
